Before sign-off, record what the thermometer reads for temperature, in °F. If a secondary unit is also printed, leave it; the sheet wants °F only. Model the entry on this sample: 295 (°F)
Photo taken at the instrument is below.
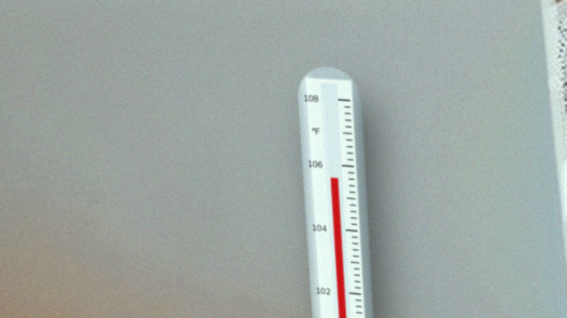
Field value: 105.6 (°F)
